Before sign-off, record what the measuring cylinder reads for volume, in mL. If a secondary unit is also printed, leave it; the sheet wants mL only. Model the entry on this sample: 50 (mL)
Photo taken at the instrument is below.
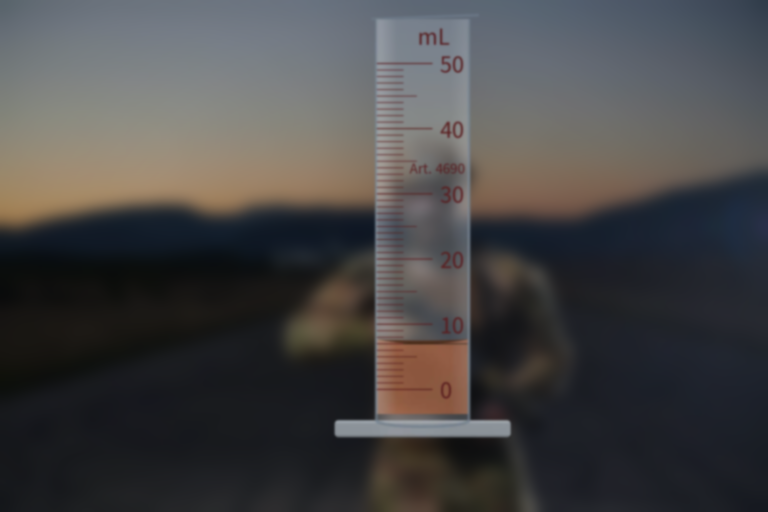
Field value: 7 (mL)
